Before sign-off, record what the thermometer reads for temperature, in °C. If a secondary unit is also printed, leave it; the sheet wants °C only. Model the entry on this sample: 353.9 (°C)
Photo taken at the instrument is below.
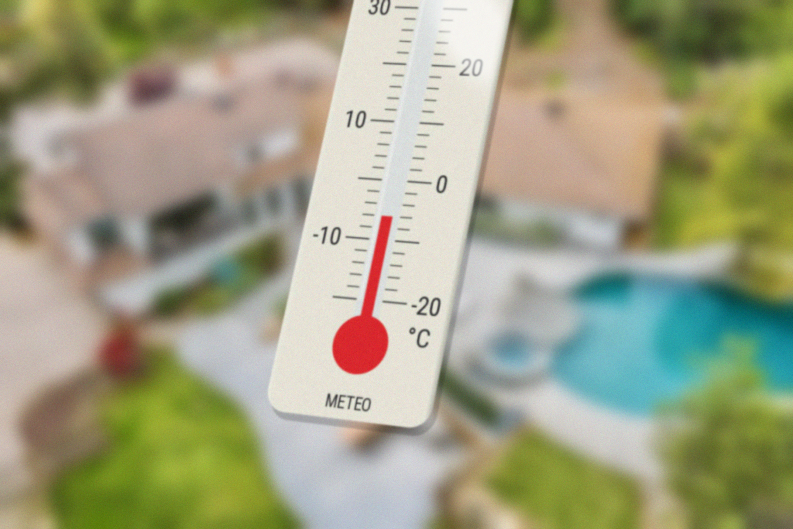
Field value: -6 (°C)
